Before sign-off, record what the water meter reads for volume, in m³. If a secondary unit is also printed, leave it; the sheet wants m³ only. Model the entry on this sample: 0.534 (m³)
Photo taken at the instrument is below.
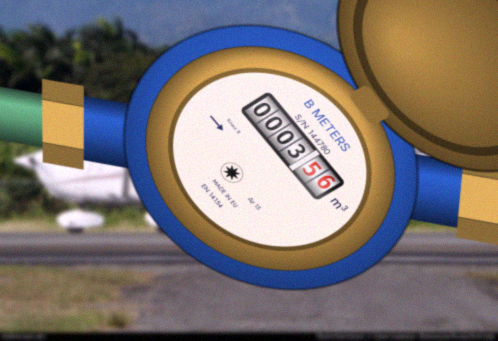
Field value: 3.56 (m³)
